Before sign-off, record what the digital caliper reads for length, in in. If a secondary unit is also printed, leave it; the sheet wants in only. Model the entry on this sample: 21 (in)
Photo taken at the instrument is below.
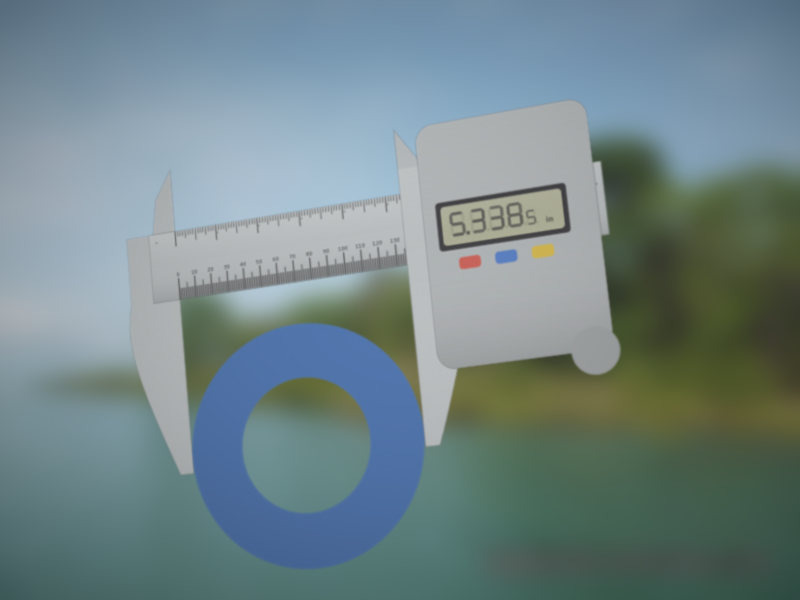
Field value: 5.3385 (in)
